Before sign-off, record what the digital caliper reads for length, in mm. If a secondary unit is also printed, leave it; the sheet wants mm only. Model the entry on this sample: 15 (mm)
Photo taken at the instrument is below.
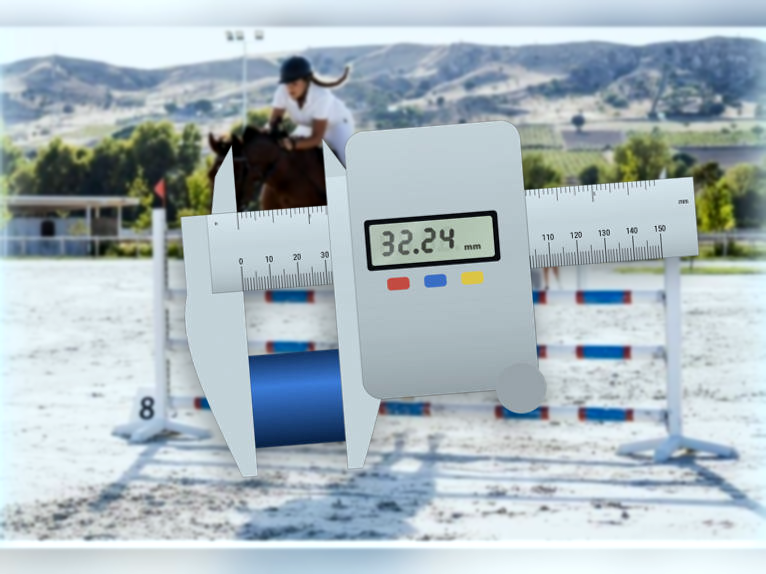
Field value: 32.24 (mm)
